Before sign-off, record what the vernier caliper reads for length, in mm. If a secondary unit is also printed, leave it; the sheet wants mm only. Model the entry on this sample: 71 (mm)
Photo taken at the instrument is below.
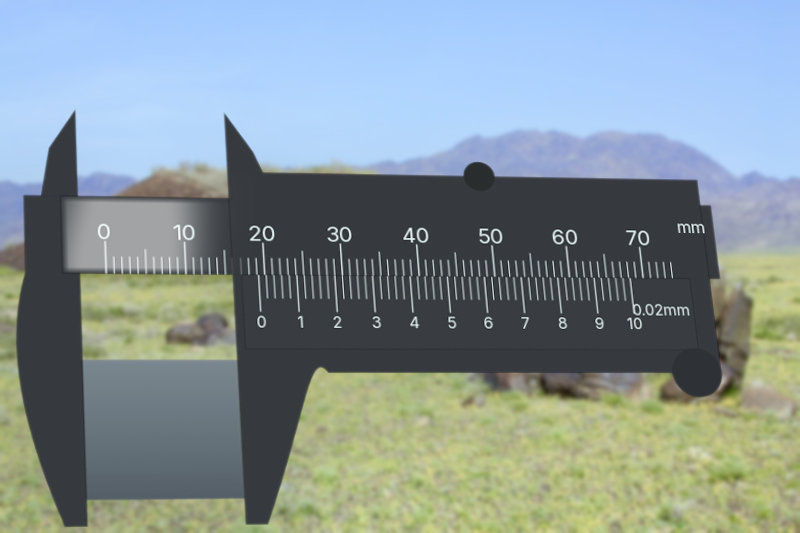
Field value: 19.2 (mm)
